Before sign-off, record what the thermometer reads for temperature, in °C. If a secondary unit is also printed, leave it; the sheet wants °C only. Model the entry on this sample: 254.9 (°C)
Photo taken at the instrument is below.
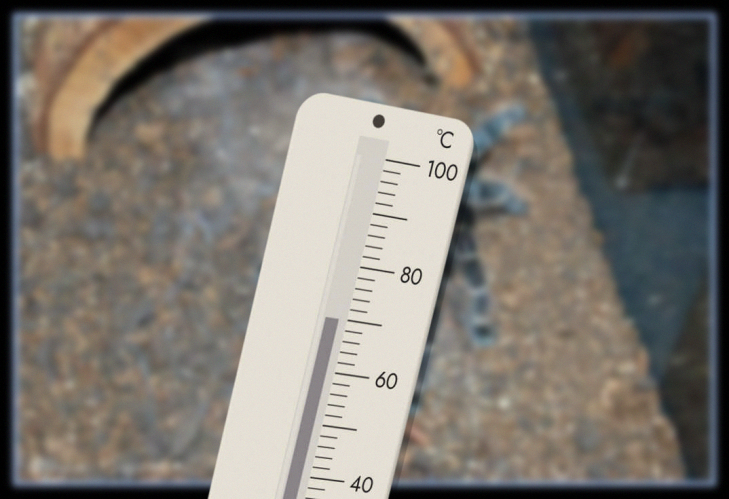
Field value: 70 (°C)
